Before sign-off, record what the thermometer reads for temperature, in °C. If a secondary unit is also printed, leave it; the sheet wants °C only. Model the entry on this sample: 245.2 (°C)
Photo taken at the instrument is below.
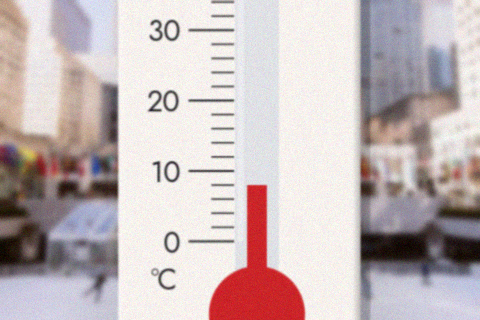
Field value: 8 (°C)
